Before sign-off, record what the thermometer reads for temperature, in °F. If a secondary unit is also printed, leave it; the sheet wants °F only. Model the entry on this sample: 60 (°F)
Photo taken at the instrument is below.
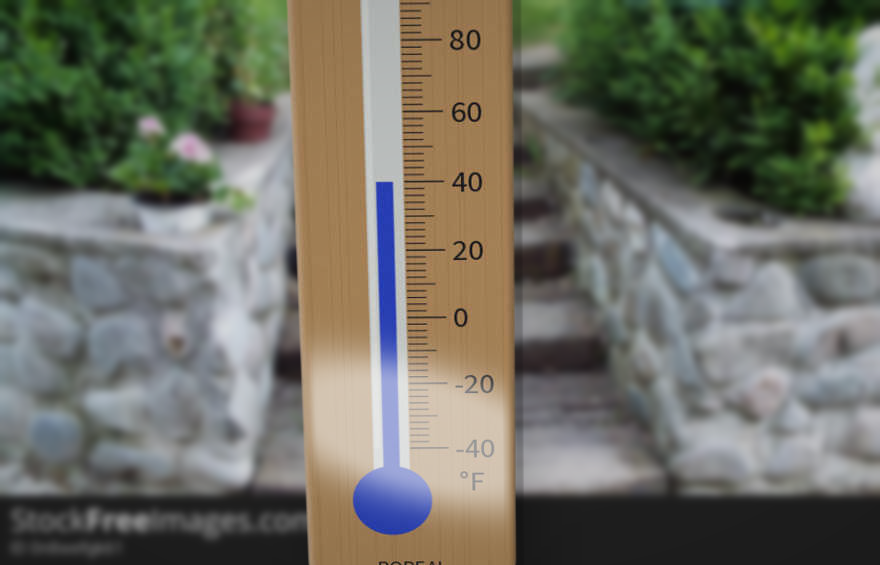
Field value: 40 (°F)
